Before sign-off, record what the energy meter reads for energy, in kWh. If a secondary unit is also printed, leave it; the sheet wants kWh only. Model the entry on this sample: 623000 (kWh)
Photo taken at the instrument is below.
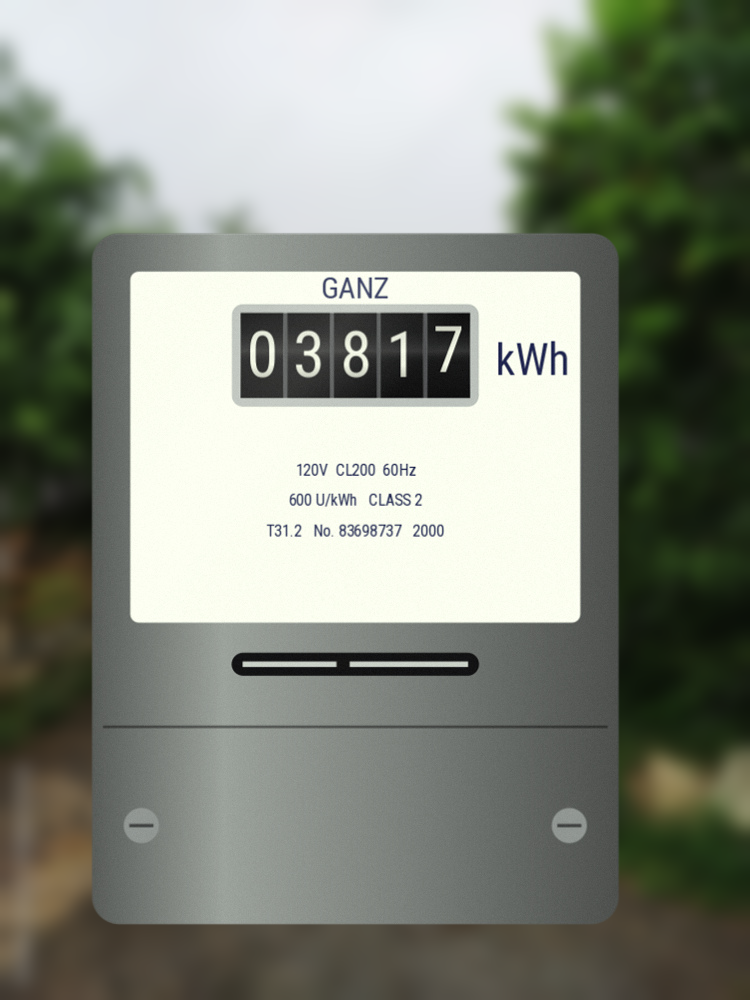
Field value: 3817 (kWh)
